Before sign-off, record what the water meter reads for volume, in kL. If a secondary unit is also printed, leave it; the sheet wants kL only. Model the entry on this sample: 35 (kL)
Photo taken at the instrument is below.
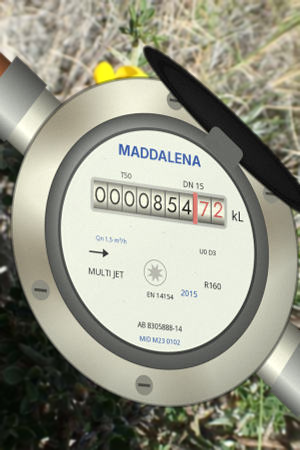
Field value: 854.72 (kL)
